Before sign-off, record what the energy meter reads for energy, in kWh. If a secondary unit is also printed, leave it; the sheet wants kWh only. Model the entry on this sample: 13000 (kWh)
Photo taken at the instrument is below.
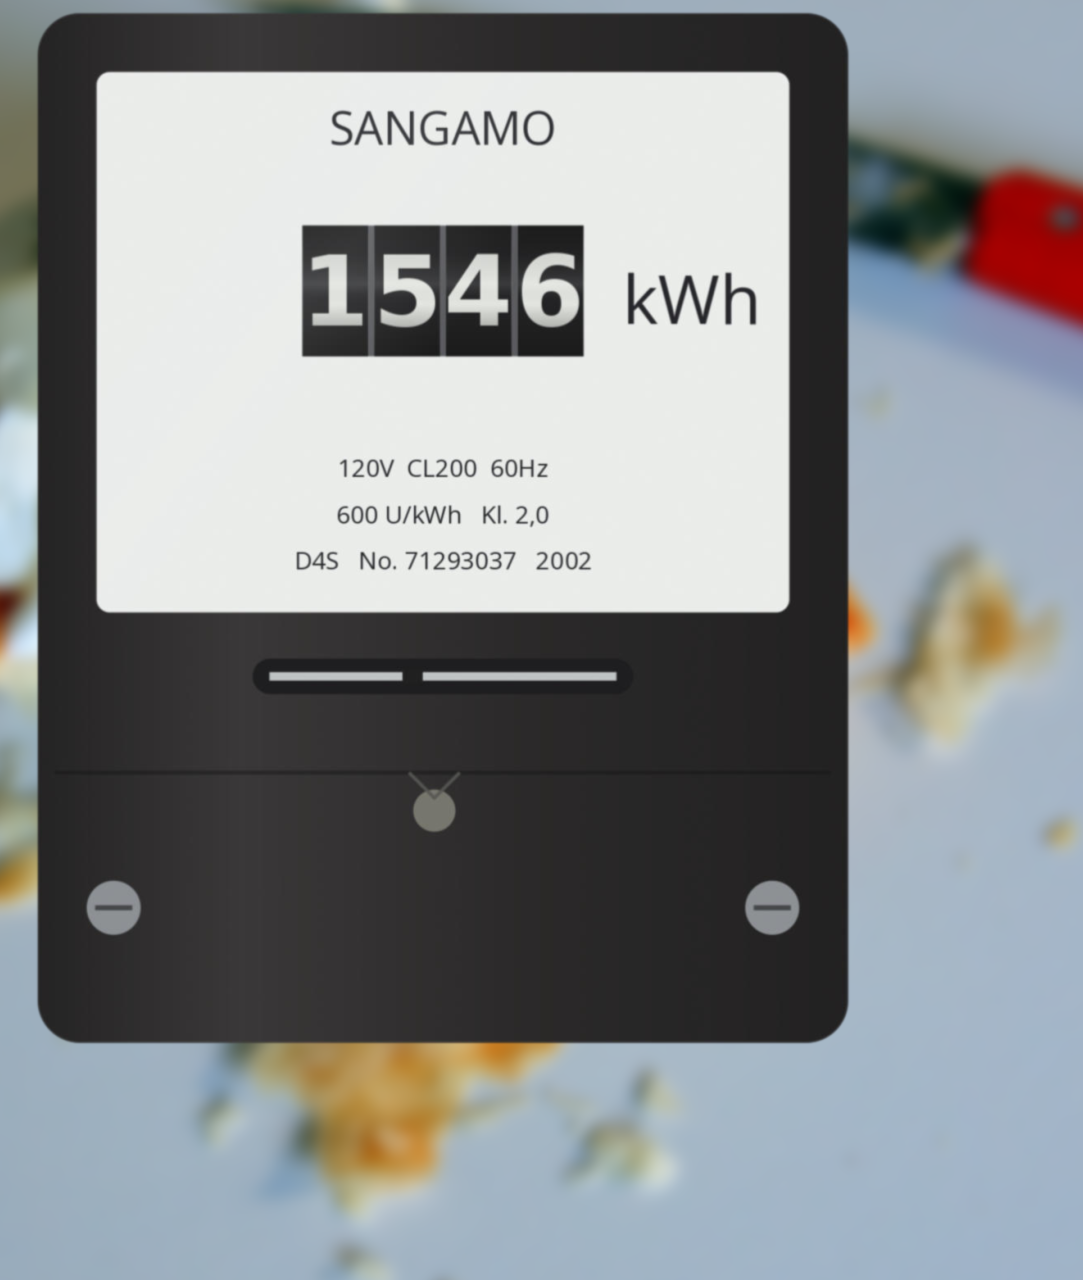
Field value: 1546 (kWh)
